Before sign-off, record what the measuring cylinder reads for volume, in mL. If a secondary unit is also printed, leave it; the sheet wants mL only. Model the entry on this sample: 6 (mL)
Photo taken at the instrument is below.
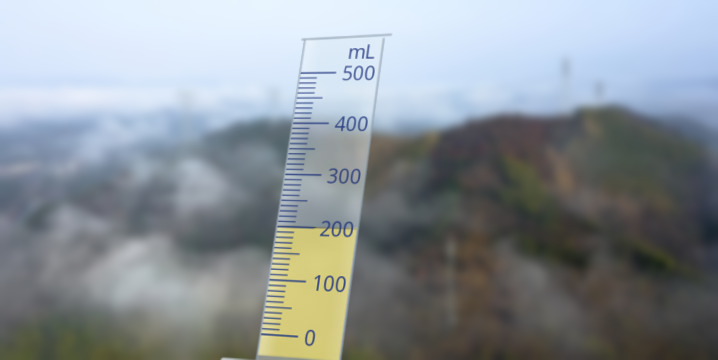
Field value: 200 (mL)
